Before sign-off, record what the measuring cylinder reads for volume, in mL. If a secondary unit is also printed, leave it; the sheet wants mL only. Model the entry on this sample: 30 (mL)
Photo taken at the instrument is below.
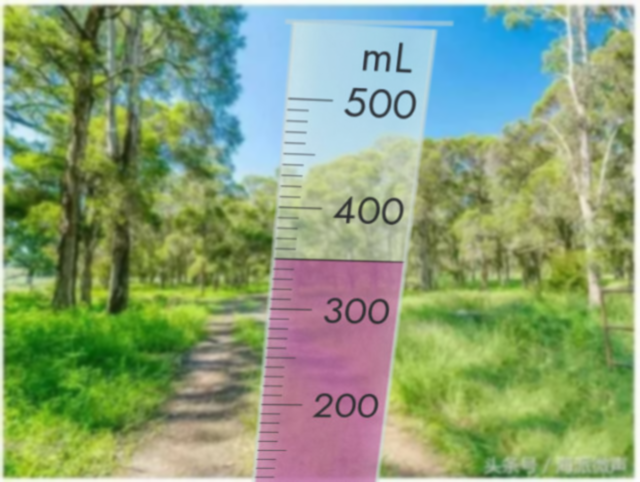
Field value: 350 (mL)
